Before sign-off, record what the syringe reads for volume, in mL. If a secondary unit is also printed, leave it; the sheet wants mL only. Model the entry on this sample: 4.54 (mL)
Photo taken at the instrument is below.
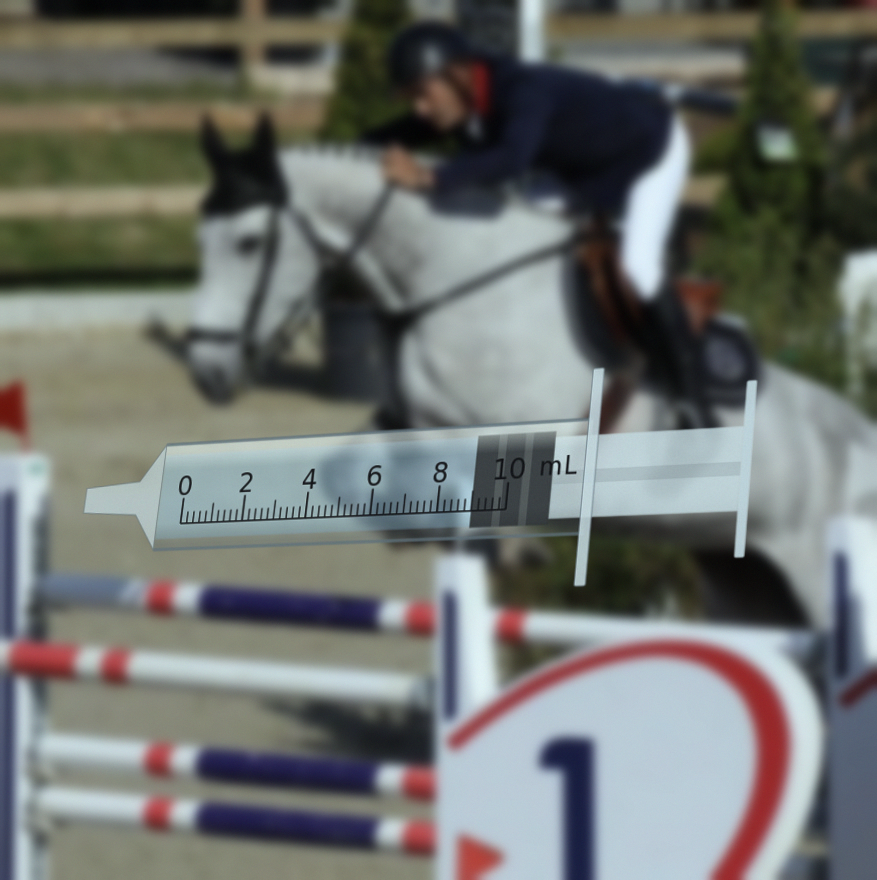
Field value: 9 (mL)
